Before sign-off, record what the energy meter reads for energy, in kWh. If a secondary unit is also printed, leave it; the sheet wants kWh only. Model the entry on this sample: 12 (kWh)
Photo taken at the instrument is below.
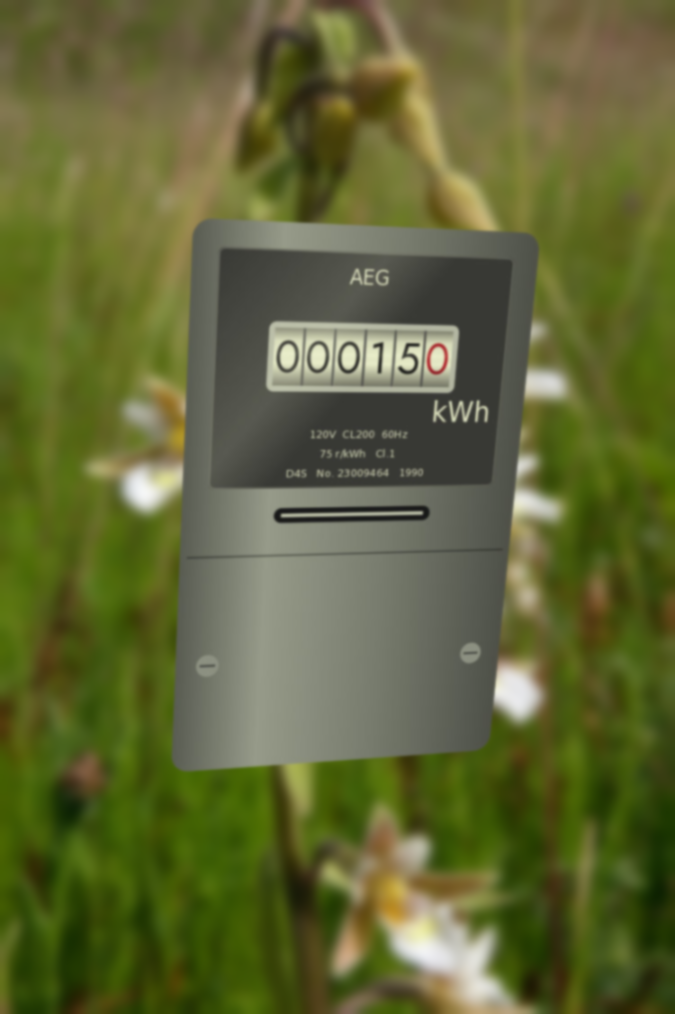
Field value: 15.0 (kWh)
